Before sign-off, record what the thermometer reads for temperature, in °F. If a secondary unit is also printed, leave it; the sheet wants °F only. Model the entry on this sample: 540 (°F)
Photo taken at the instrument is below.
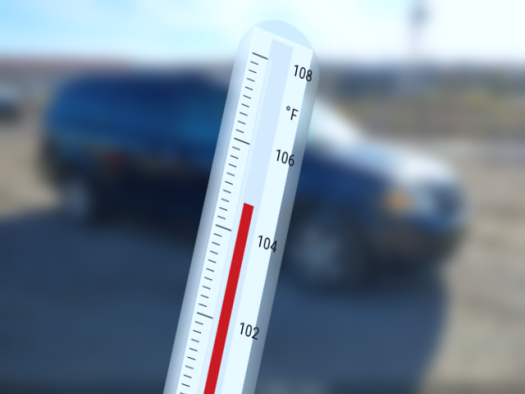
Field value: 104.7 (°F)
